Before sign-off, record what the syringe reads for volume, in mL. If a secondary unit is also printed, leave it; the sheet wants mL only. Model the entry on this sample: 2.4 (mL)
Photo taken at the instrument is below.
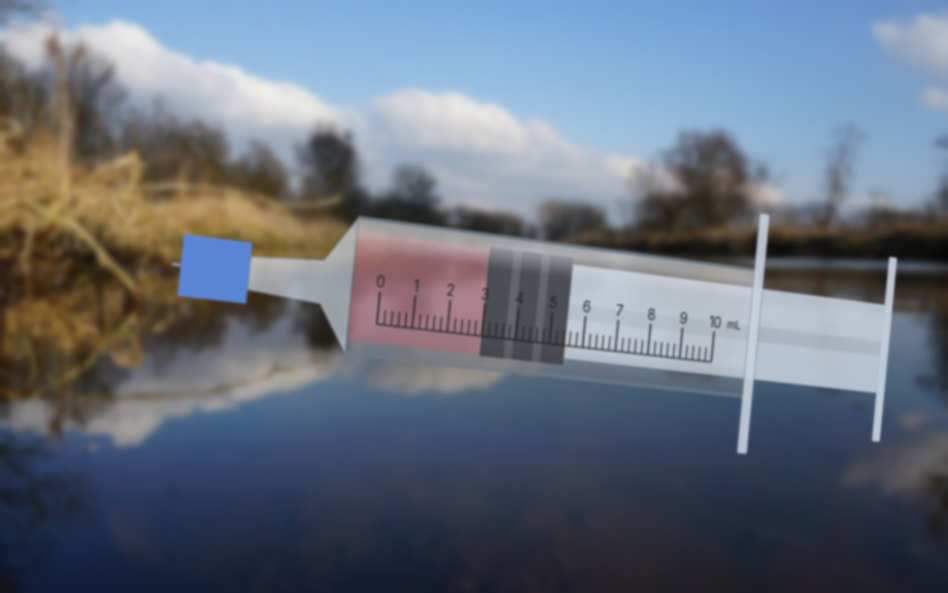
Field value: 3 (mL)
